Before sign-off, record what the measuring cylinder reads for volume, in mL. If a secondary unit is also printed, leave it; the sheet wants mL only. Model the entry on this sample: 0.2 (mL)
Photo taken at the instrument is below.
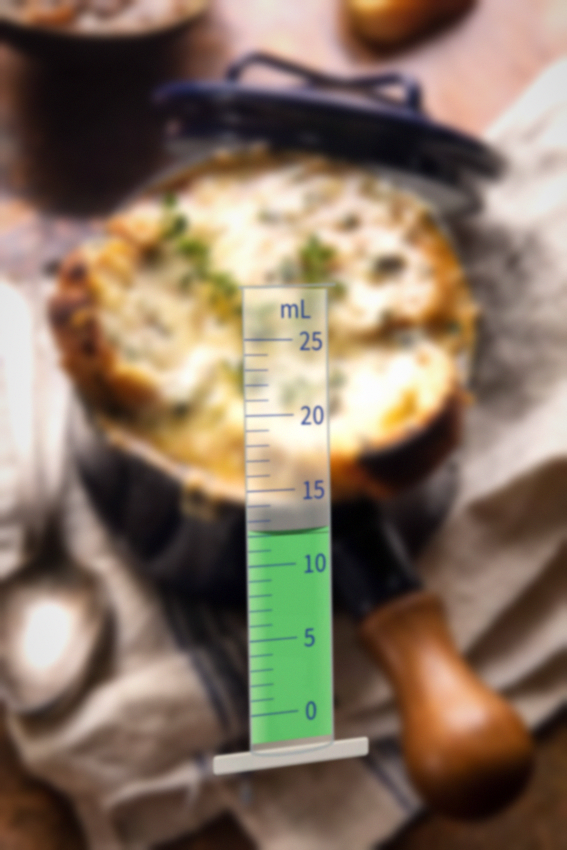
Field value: 12 (mL)
